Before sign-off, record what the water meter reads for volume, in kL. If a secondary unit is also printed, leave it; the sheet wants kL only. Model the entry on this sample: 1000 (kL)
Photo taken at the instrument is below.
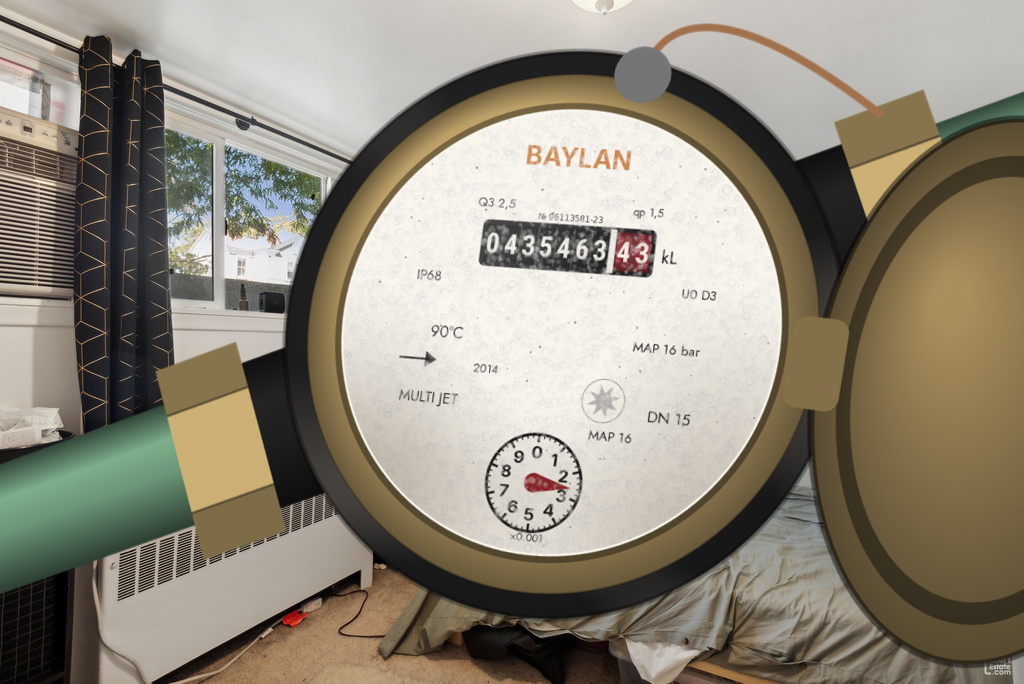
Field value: 435463.432 (kL)
